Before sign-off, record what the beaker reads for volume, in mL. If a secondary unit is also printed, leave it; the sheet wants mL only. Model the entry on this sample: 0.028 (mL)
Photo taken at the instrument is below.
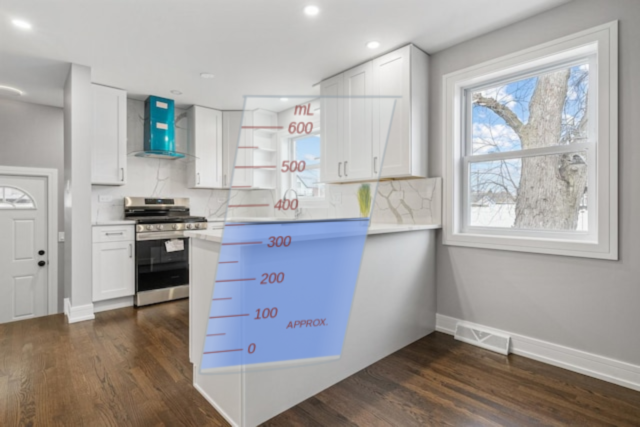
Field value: 350 (mL)
